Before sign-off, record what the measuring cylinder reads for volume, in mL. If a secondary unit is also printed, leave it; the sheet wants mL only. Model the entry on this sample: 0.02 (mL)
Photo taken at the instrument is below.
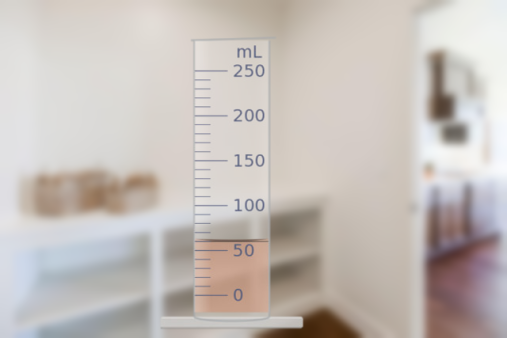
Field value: 60 (mL)
